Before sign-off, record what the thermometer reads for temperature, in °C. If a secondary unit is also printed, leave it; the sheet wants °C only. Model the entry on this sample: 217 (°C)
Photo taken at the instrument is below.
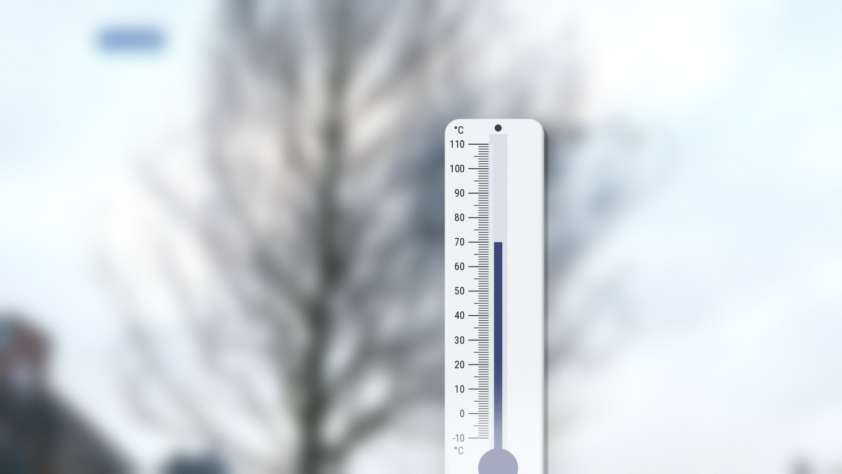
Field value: 70 (°C)
